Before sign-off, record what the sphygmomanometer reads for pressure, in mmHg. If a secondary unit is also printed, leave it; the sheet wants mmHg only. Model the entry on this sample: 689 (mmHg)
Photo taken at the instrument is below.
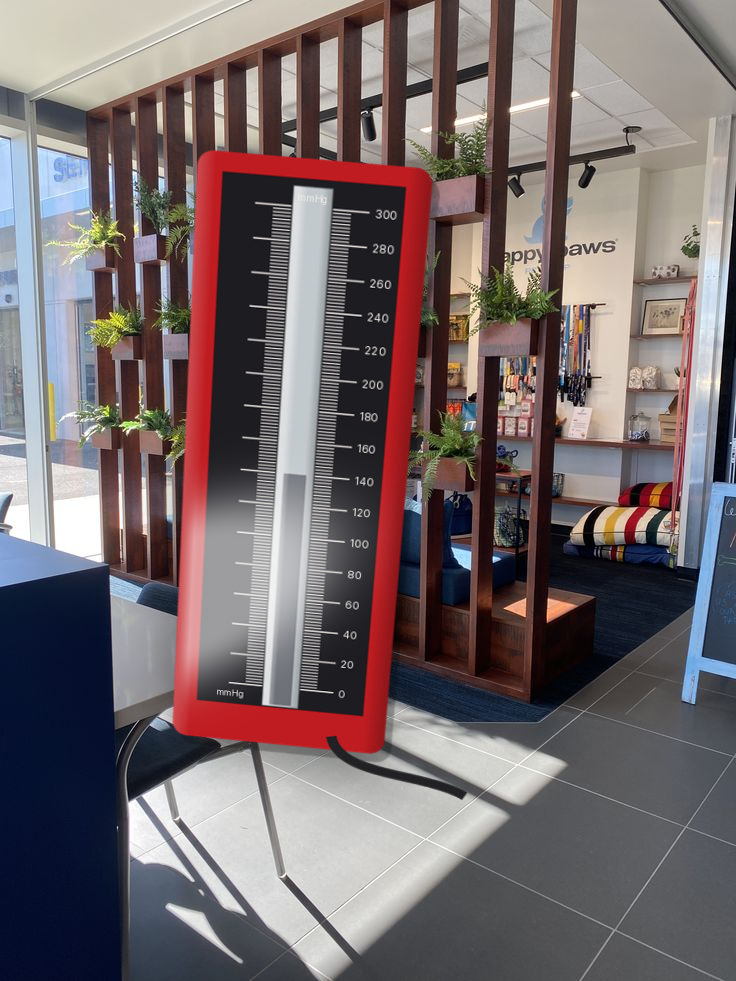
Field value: 140 (mmHg)
